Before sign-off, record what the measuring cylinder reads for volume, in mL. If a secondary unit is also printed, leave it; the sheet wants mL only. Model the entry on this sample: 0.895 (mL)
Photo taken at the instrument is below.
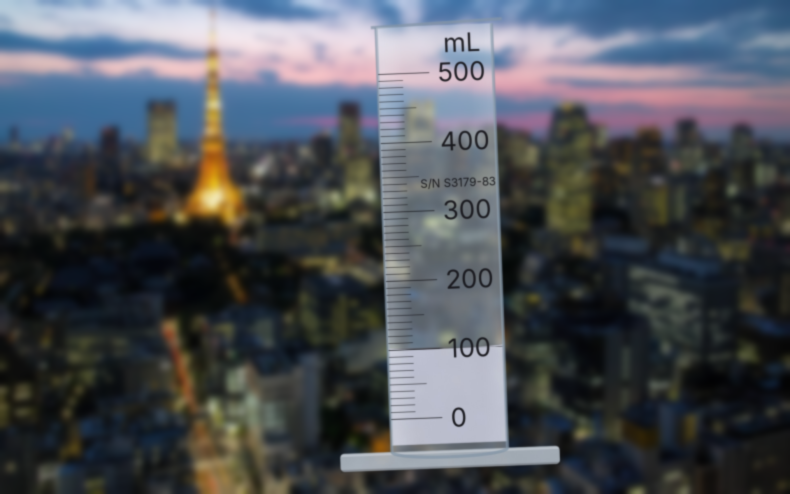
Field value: 100 (mL)
